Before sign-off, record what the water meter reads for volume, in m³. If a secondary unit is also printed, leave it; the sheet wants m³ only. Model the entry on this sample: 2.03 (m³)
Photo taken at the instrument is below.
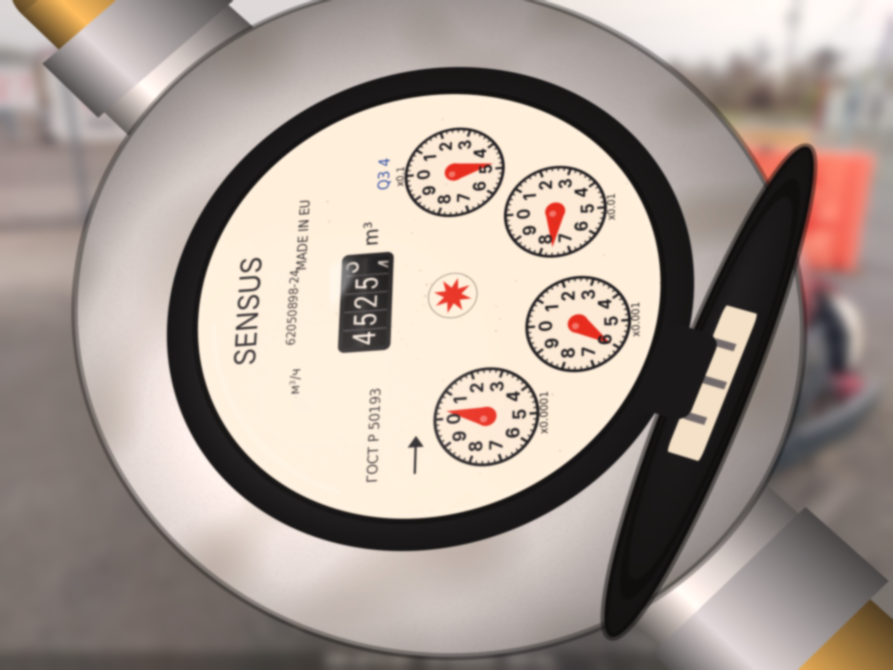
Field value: 45253.4760 (m³)
